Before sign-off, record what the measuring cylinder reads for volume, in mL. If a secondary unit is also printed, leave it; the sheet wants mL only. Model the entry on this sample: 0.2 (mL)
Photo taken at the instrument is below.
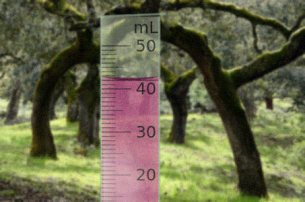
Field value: 42 (mL)
